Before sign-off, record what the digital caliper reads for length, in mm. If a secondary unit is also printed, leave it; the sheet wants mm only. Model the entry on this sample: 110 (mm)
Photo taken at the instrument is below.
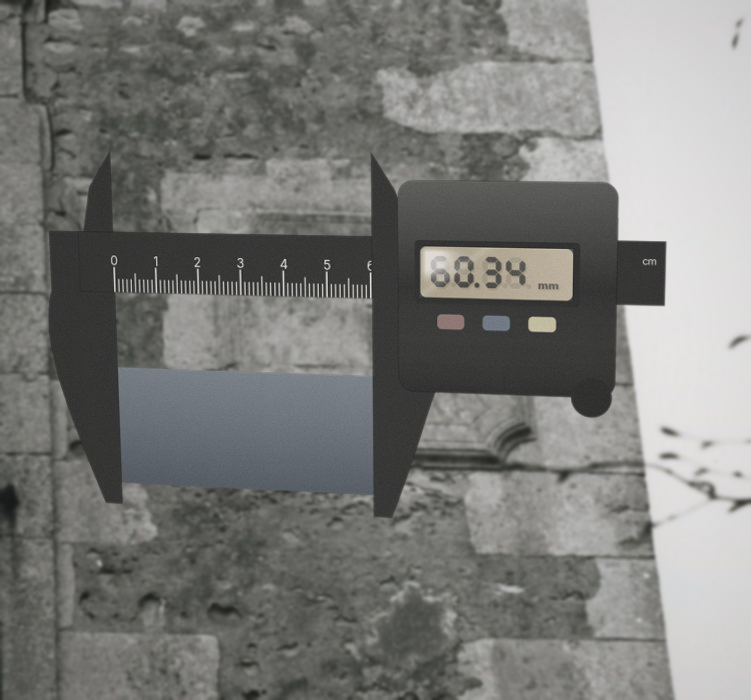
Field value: 60.34 (mm)
